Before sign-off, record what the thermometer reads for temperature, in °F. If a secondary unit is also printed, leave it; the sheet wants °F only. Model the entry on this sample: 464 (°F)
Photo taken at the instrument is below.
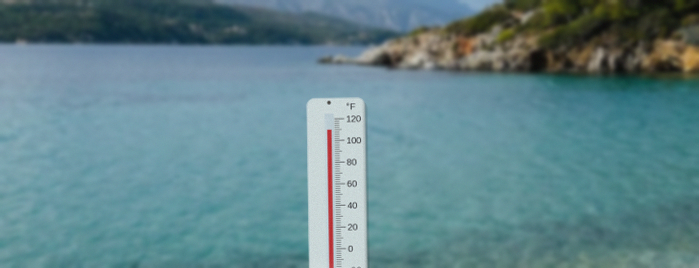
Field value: 110 (°F)
